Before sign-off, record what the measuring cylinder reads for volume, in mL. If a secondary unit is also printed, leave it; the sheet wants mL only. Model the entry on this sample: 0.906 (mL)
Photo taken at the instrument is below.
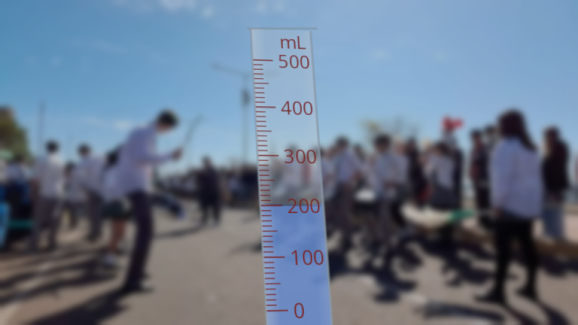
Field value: 200 (mL)
